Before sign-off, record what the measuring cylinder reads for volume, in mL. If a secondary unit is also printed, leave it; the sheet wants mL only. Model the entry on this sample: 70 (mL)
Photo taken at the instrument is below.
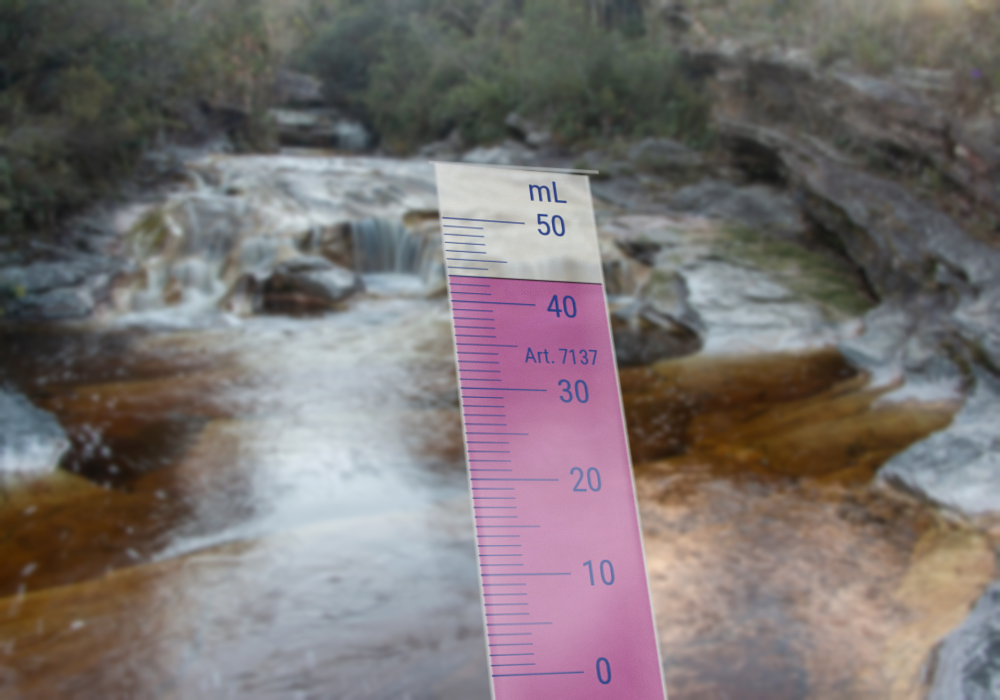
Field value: 43 (mL)
